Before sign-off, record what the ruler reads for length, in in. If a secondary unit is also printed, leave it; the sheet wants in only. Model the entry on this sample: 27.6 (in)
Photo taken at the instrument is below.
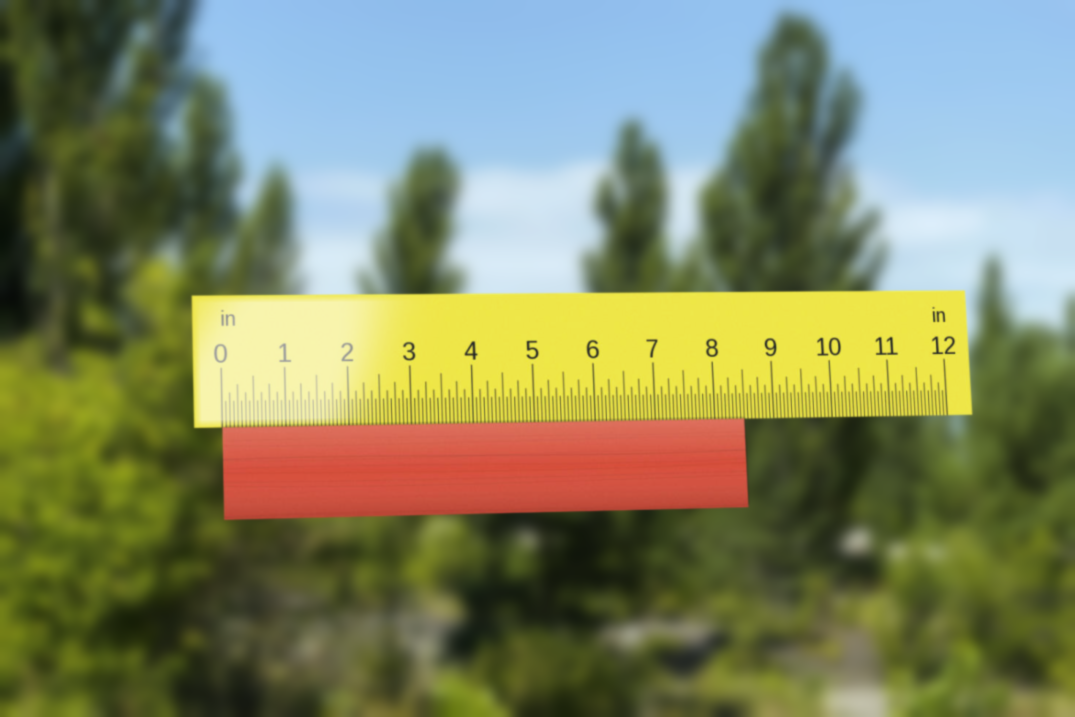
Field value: 8.5 (in)
